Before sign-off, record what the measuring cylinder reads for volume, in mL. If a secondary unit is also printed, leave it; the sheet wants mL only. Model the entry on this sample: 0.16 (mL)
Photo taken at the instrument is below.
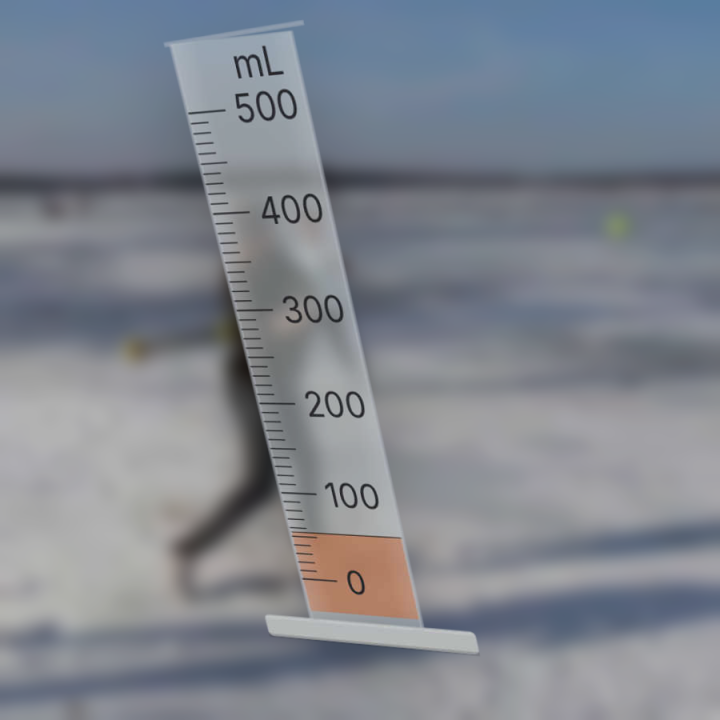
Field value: 55 (mL)
